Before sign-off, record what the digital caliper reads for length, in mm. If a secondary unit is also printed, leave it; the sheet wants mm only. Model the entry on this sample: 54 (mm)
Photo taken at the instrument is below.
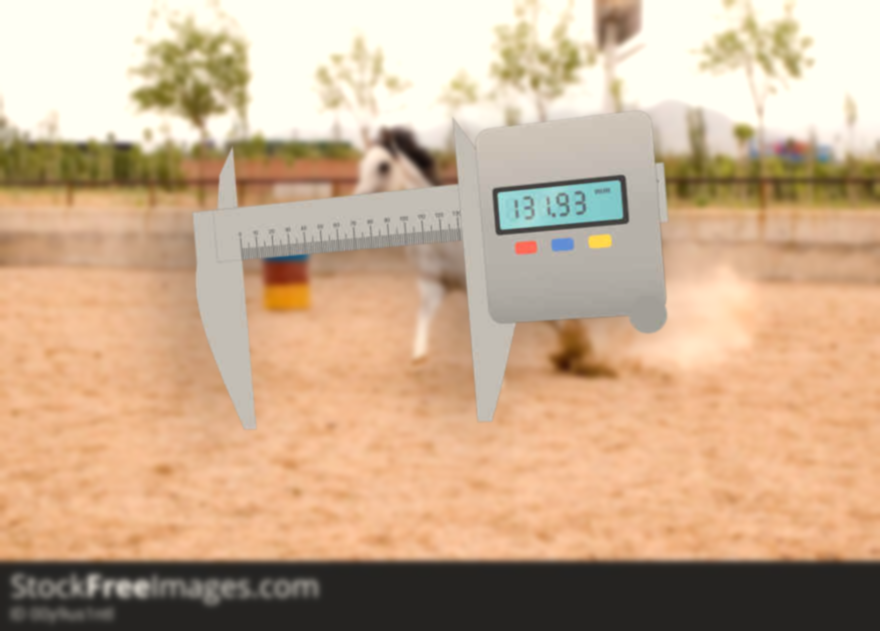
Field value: 131.93 (mm)
